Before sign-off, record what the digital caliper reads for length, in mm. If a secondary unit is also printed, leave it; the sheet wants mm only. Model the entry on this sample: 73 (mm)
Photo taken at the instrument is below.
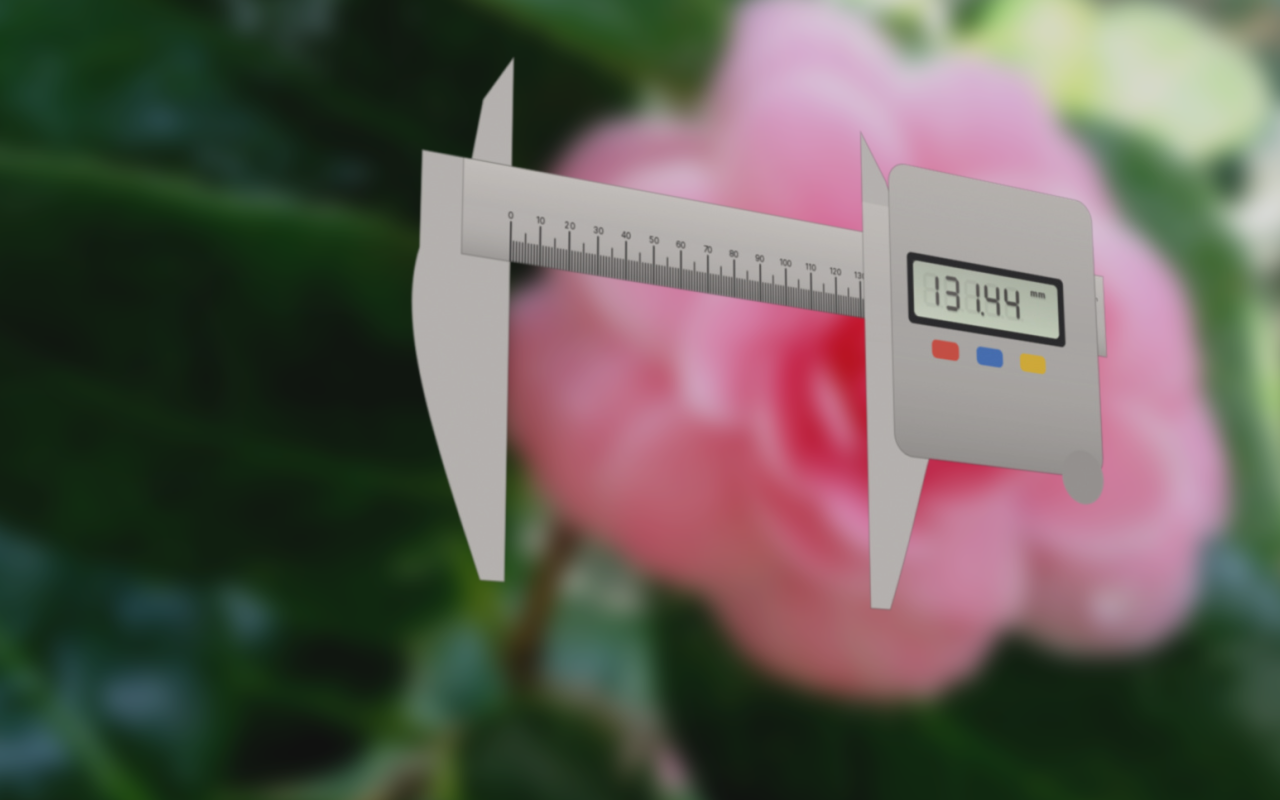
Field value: 131.44 (mm)
